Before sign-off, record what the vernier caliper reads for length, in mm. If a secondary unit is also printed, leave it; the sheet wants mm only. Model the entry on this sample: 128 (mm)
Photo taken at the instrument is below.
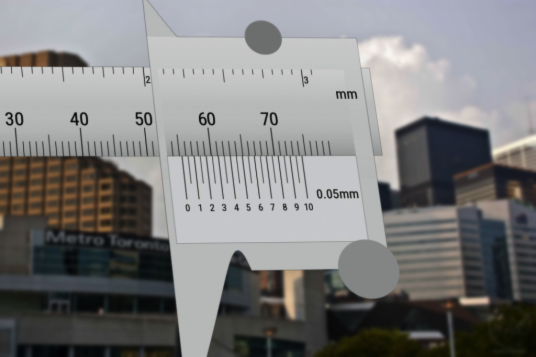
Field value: 55.4 (mm)
